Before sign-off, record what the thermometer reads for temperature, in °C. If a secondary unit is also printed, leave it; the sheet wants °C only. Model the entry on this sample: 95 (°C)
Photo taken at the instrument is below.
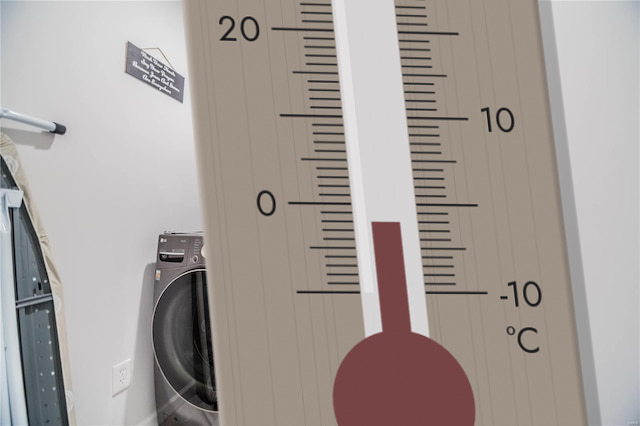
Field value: -2 (°C)
